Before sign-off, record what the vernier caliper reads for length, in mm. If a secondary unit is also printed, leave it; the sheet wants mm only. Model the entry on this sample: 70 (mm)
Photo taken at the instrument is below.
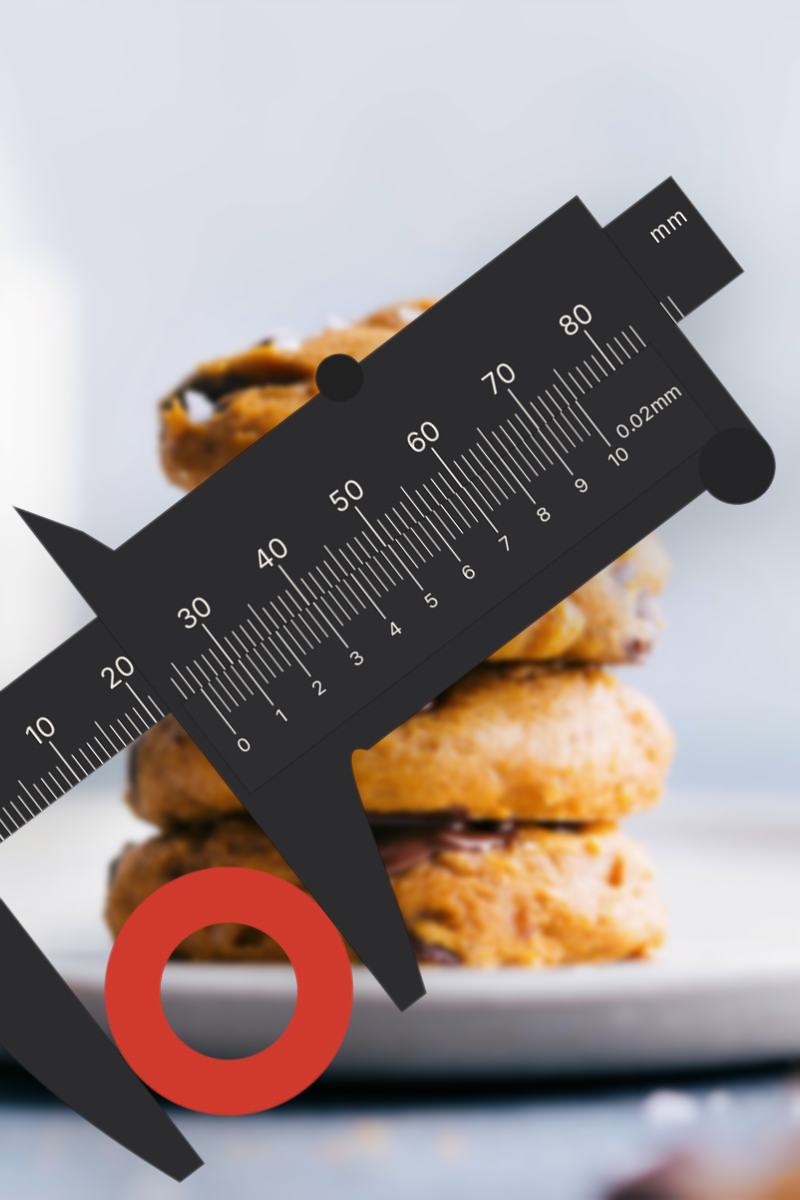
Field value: 25.8 (mm)
